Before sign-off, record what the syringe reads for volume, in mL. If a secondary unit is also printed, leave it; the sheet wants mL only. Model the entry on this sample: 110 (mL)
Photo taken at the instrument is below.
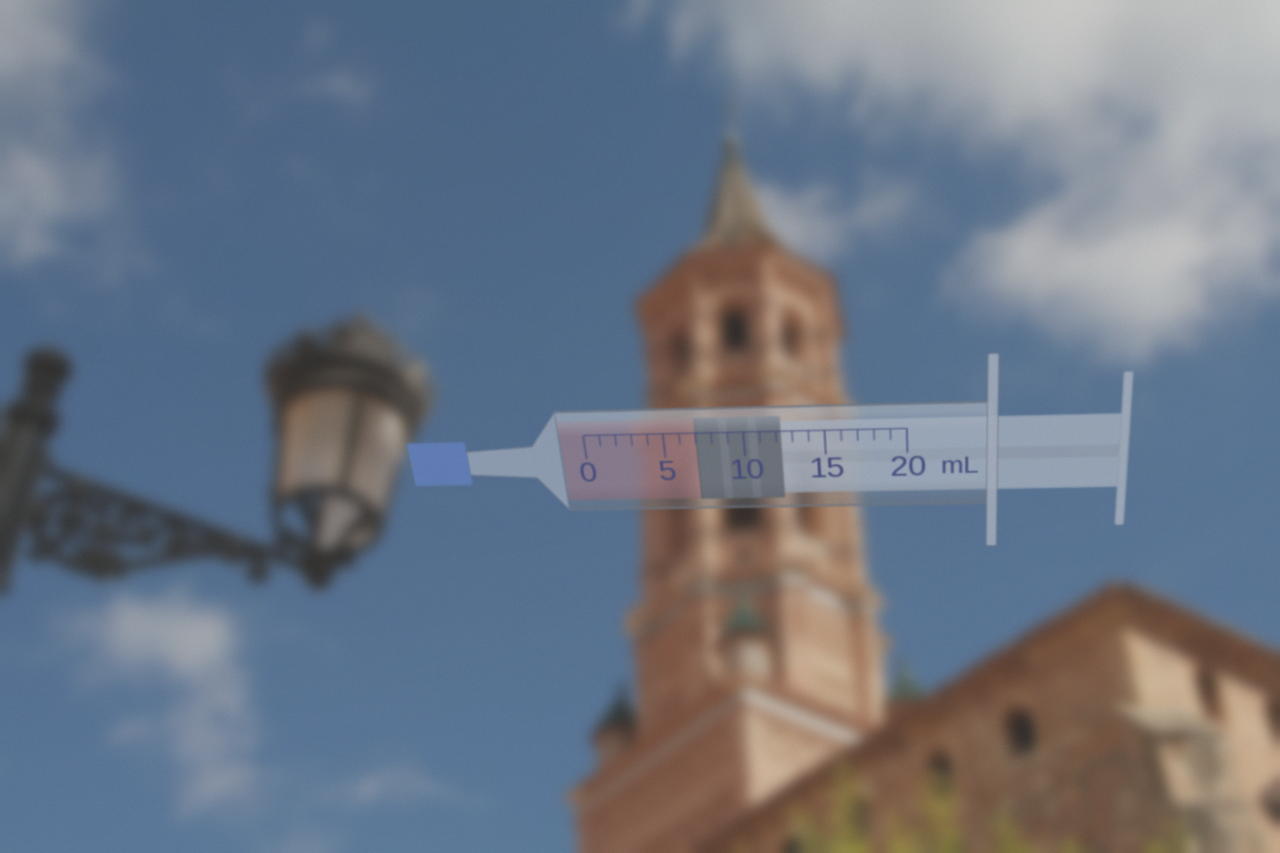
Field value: 7 (mL)
